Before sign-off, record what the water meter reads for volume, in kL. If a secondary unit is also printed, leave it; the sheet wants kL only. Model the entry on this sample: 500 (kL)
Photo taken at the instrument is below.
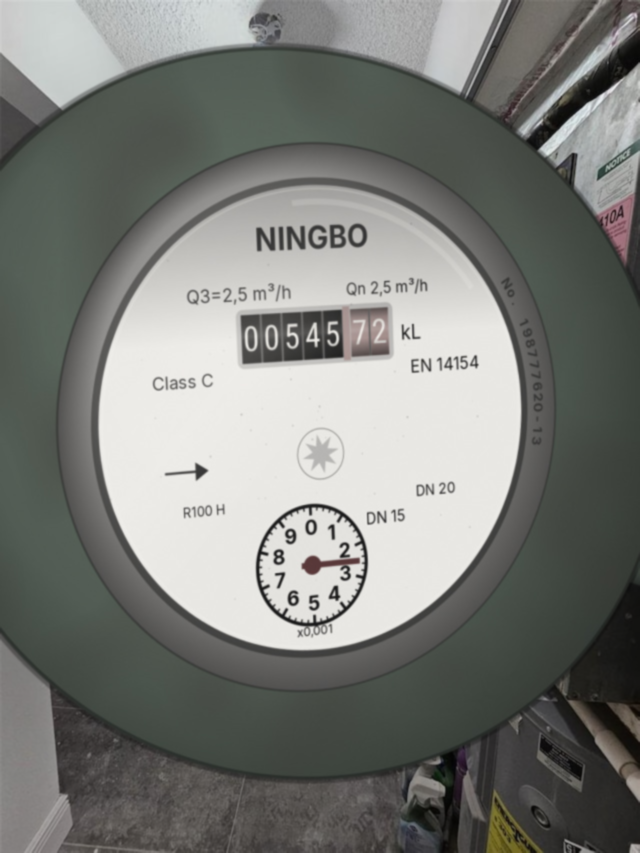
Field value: 545.722 (kL)
